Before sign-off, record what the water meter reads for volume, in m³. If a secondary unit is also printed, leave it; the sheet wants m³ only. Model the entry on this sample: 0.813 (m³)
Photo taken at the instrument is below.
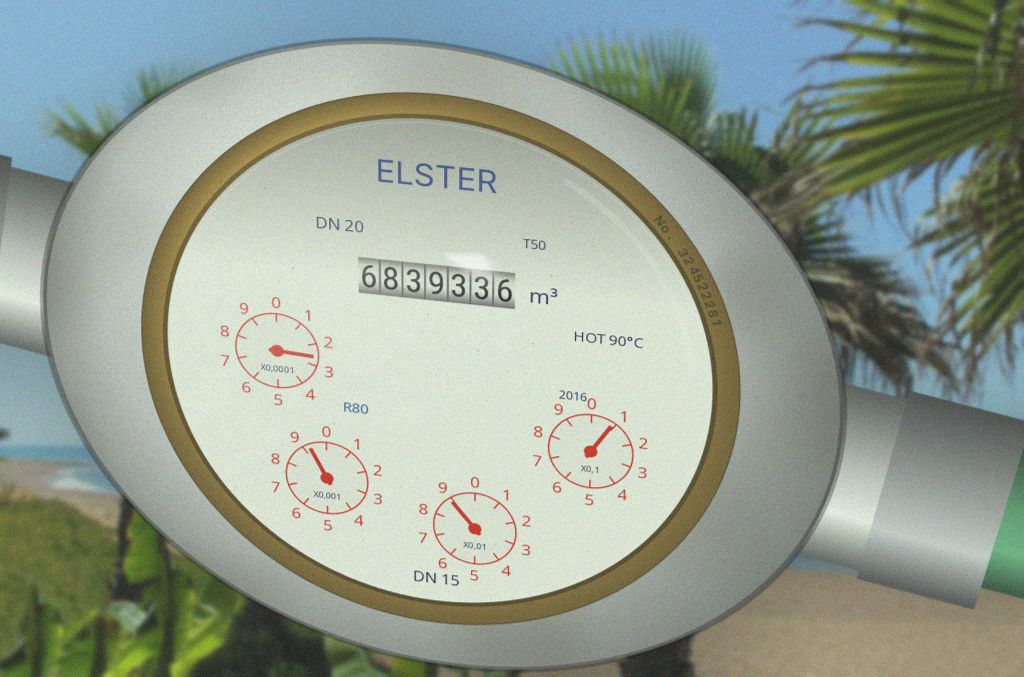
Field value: 6839336.0892 (m³)
